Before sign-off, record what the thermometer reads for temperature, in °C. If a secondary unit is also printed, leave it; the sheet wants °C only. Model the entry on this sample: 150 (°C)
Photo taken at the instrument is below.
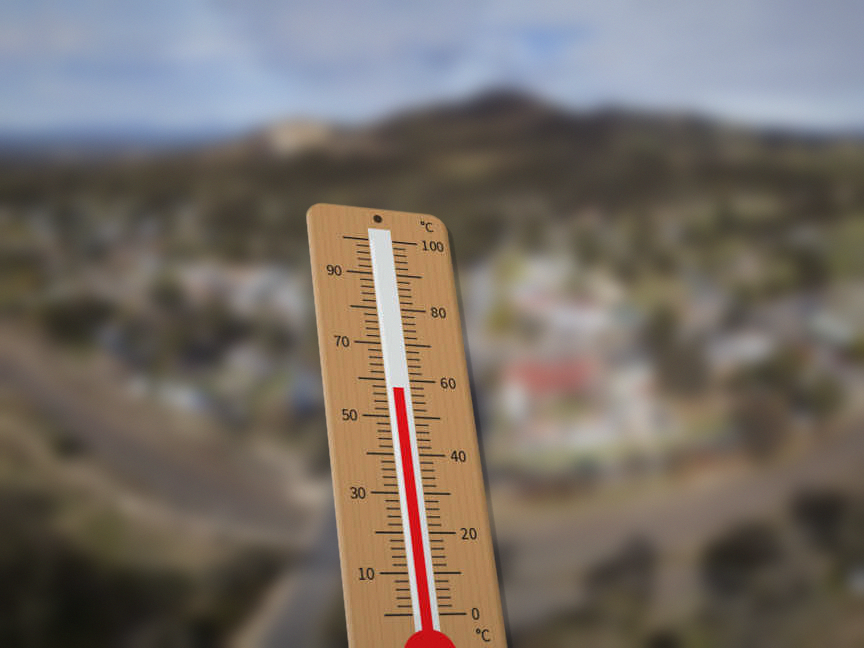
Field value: 58 (°C)
